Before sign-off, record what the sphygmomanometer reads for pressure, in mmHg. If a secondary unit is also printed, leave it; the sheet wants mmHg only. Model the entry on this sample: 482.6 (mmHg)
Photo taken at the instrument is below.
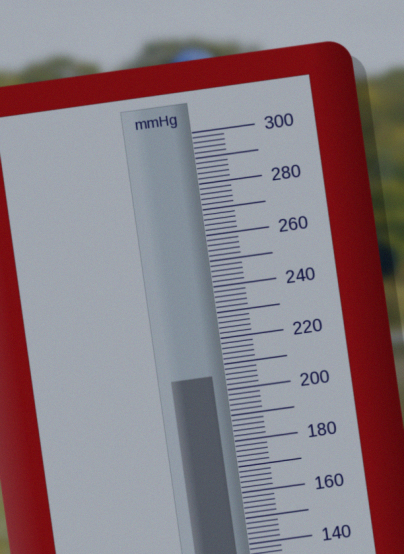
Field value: 206 (mmHg)
